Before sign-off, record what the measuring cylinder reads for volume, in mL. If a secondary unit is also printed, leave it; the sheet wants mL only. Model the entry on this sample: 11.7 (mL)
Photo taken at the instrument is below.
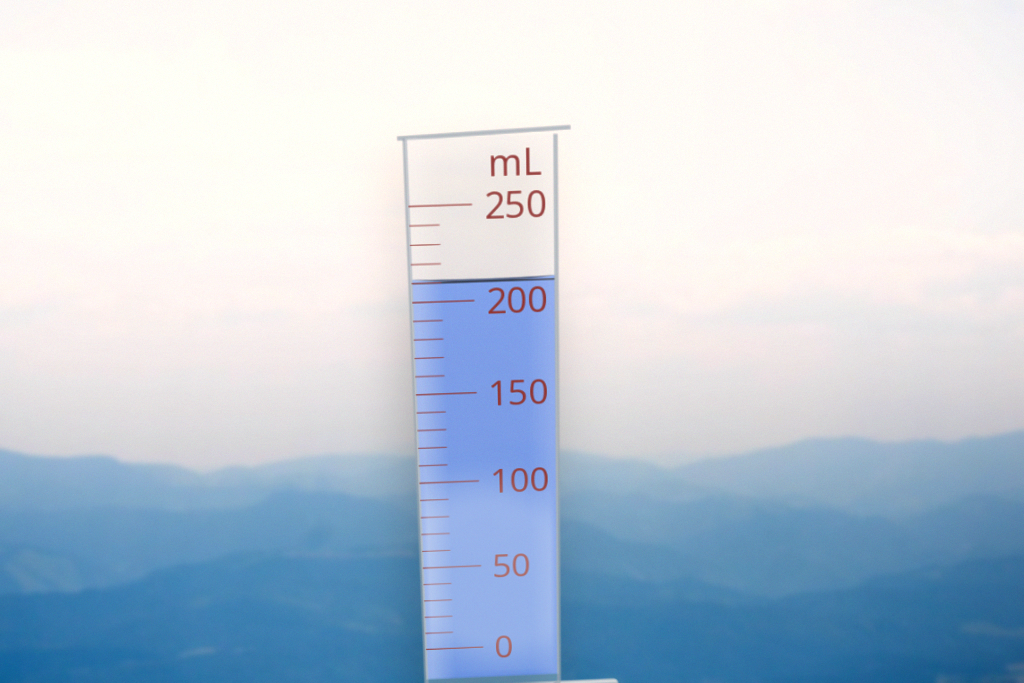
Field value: 210 (mL)
